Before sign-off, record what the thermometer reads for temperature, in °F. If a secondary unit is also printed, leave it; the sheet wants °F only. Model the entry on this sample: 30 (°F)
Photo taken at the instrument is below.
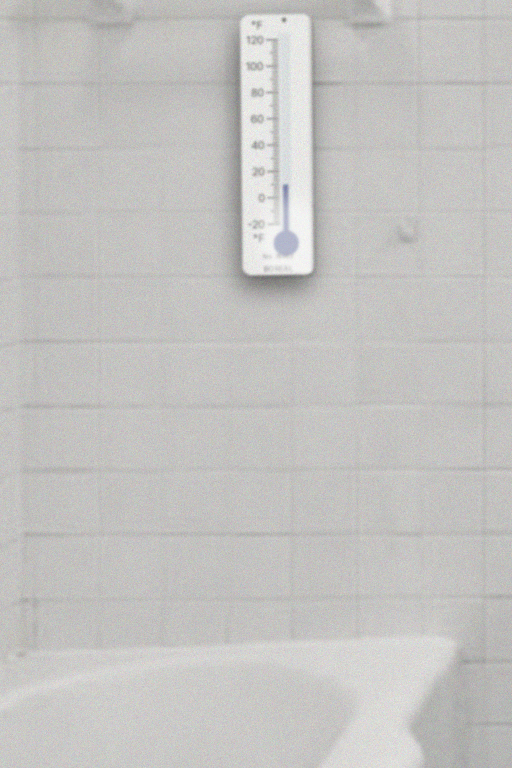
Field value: 10 (°F)
